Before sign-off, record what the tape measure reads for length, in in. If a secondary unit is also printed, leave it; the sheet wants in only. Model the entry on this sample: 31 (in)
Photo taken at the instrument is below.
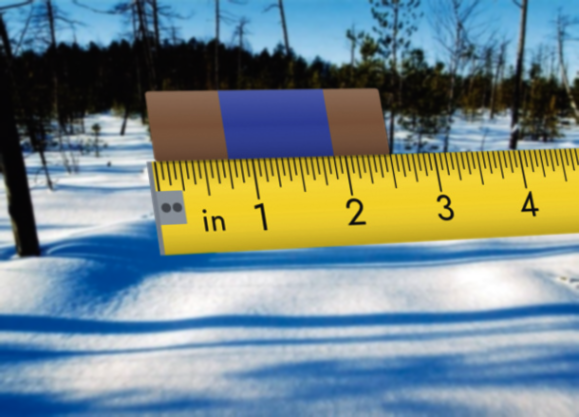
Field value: 2.5 (in)
